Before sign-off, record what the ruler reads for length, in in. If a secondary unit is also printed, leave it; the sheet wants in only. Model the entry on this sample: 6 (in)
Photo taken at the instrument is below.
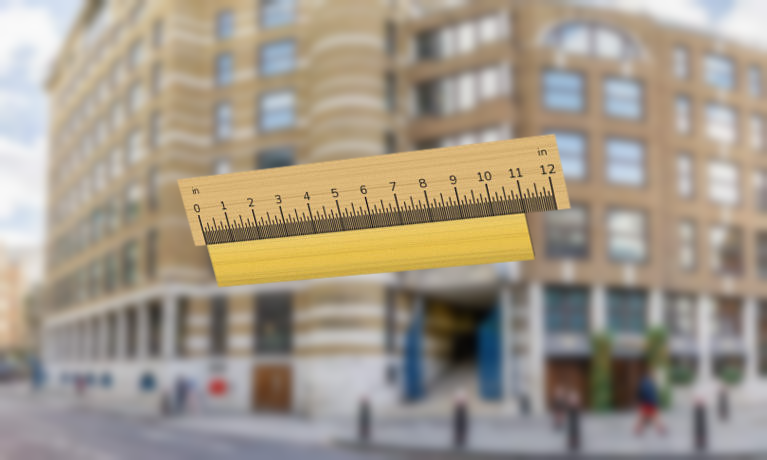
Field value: 11 (in)
